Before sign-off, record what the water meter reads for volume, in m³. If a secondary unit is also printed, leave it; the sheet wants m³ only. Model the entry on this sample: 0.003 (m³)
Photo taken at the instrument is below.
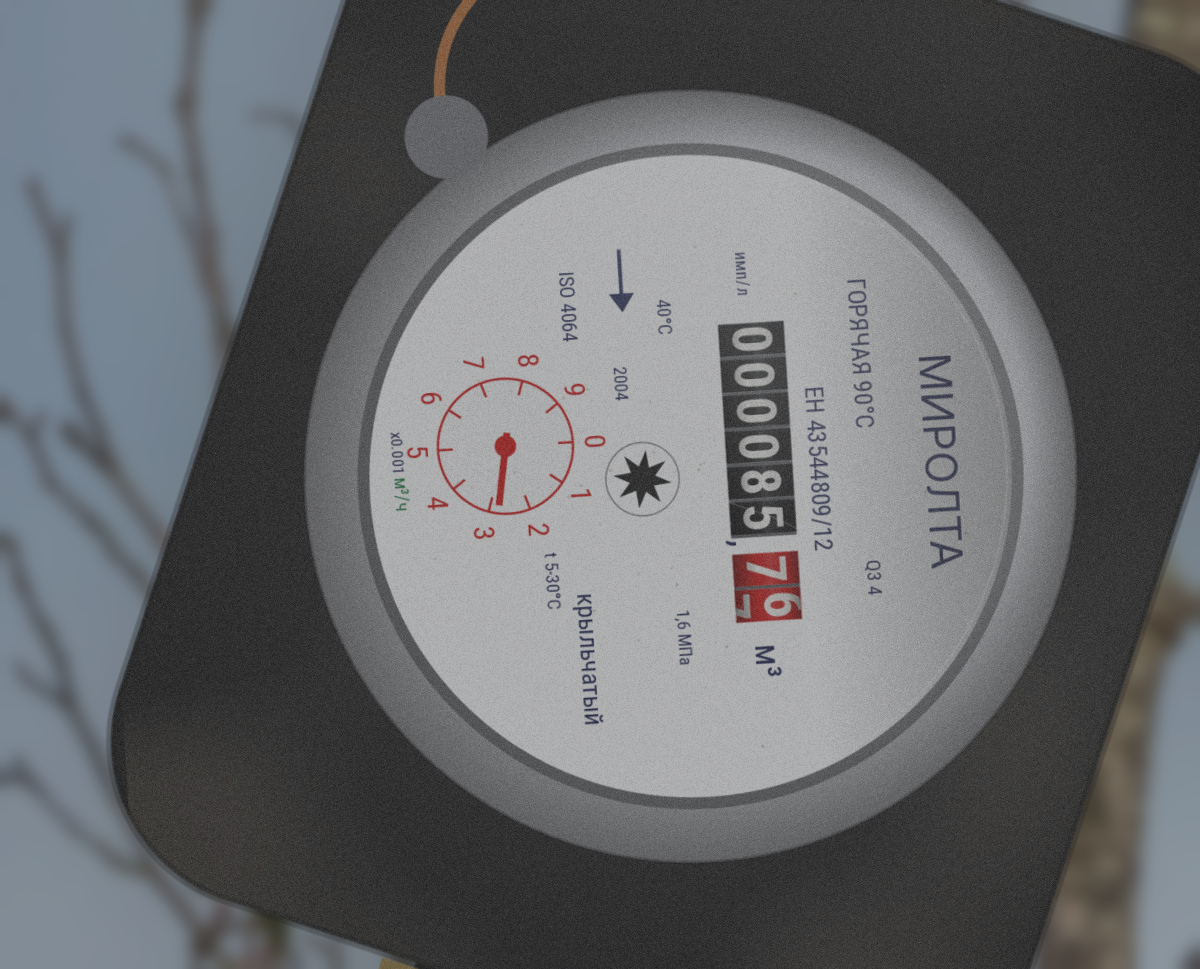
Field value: 85.762 (m³)
